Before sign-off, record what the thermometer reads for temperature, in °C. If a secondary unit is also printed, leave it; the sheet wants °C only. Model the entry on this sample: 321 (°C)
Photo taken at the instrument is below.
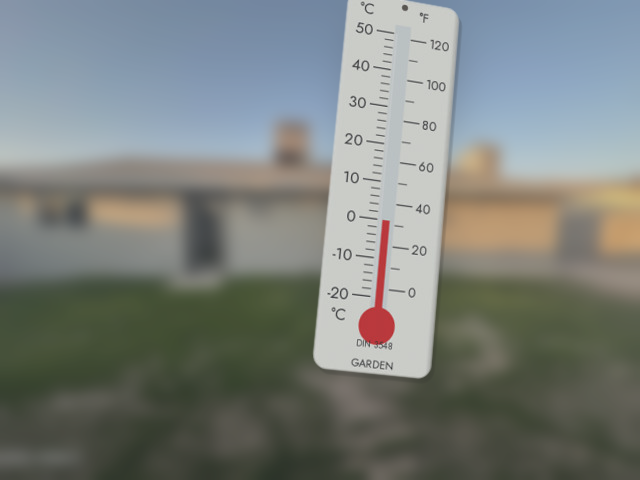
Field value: 0 (°C)
